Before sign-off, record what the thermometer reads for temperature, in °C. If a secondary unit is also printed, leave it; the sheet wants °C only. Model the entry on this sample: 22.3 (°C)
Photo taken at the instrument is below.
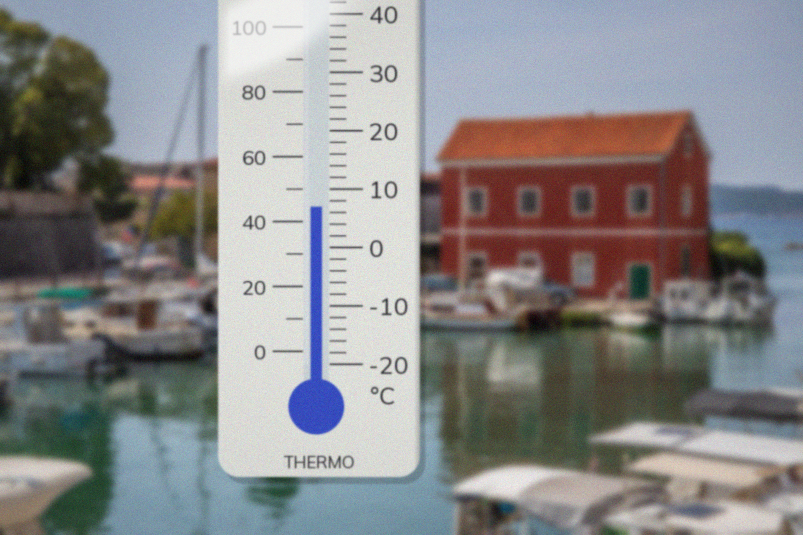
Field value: 7 (°C)
